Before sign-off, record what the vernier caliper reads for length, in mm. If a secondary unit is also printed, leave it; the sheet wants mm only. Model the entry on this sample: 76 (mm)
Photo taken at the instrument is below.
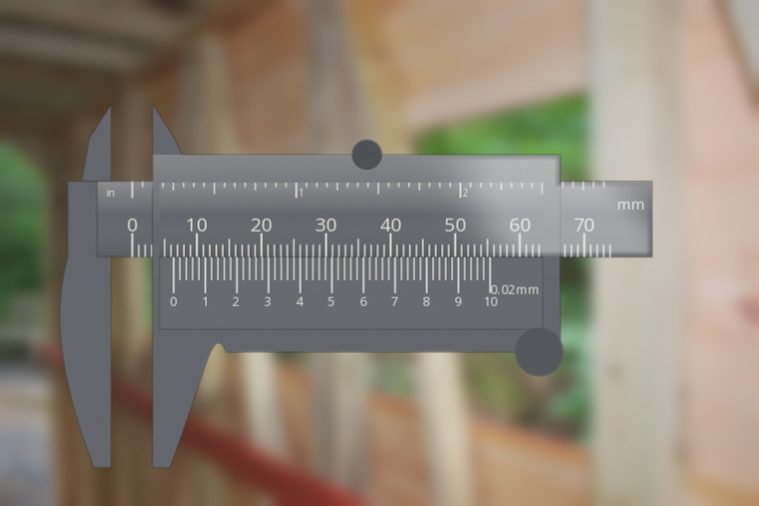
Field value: 6.4 (mm)
